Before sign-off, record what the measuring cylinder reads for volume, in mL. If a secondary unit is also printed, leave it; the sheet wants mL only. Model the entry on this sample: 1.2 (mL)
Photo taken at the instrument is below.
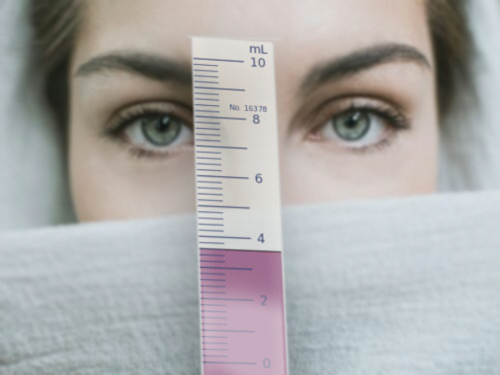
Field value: 3.6 (mL)
